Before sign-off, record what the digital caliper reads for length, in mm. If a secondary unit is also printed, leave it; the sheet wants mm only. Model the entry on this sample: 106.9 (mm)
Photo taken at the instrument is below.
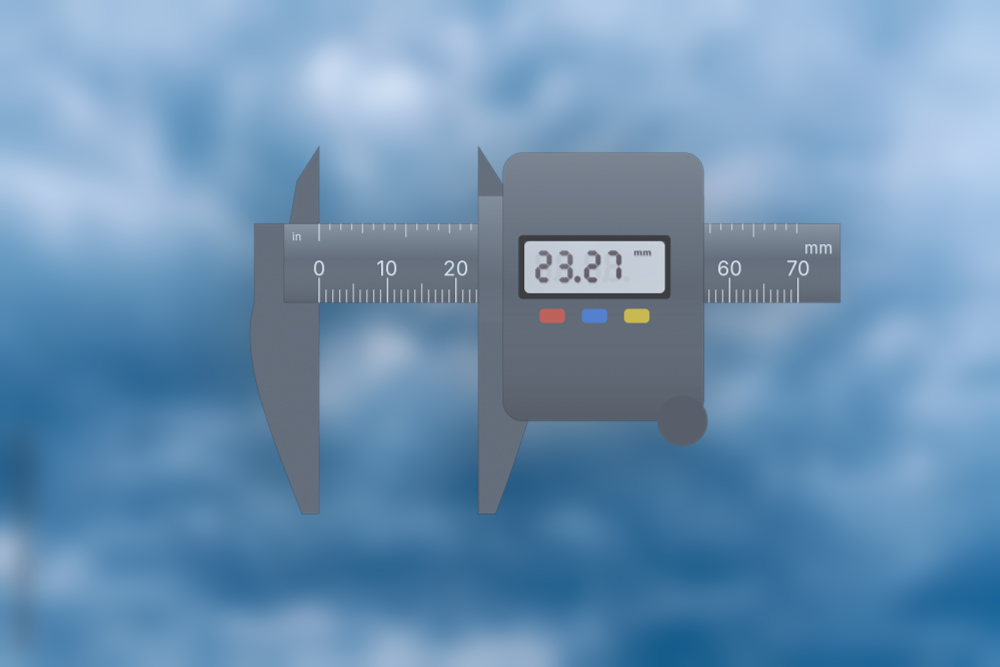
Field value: 23.27 (mm)
